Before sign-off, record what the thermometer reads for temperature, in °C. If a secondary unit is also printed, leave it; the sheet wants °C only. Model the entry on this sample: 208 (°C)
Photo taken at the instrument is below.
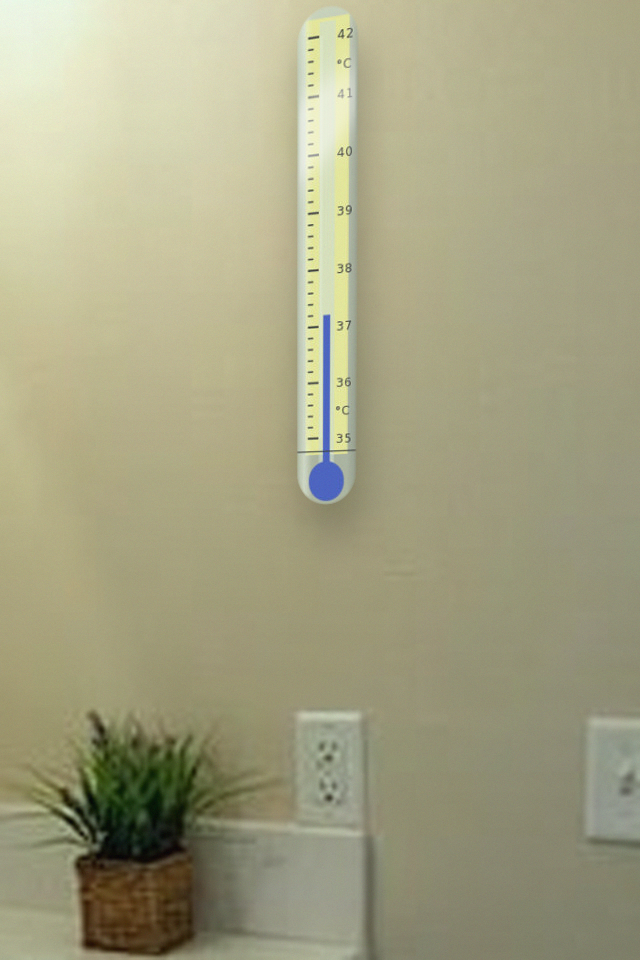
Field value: 37.2 (°C)
